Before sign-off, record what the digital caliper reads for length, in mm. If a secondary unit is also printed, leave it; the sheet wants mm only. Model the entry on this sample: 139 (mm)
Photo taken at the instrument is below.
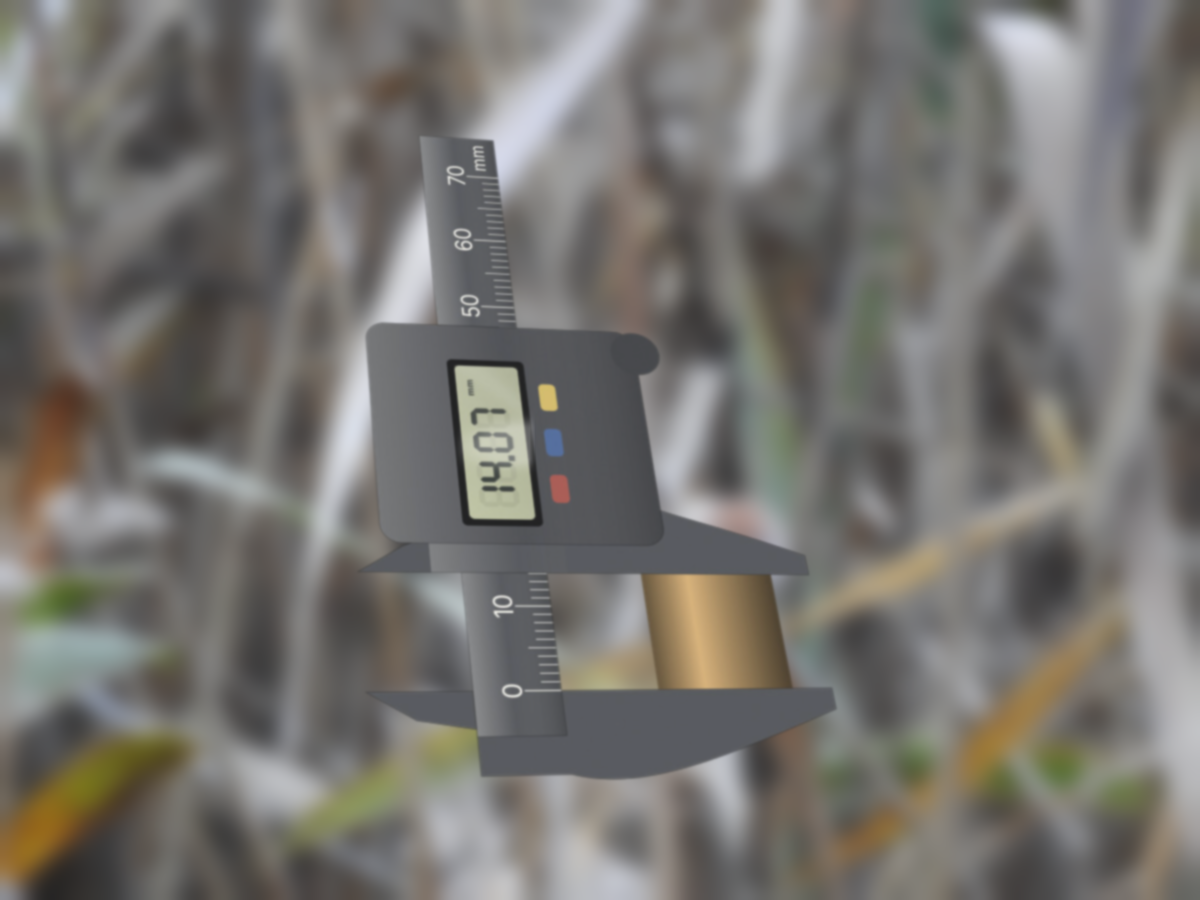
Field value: 14.07 (mm)
